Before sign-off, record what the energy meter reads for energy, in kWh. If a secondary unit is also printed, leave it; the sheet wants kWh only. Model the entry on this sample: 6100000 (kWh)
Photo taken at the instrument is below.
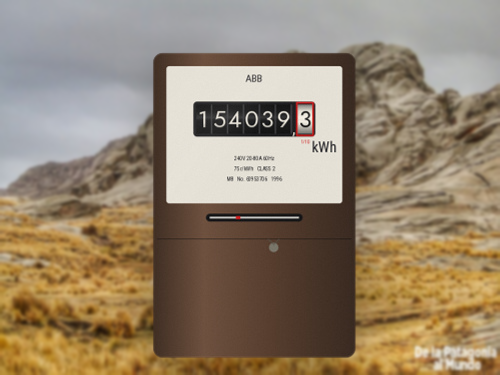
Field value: 154039.3 (kWh)
